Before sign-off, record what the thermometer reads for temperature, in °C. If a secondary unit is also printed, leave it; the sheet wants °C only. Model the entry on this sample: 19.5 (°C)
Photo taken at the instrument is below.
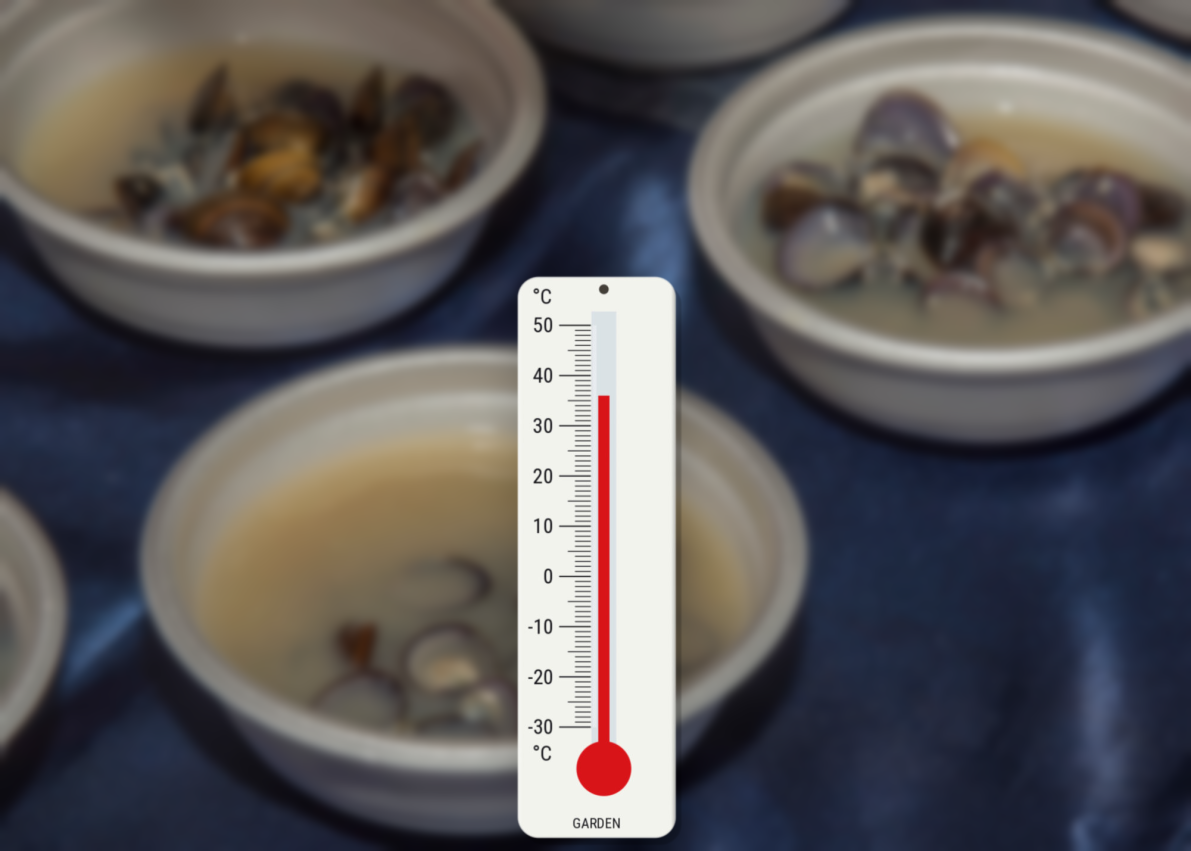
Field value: 36 (°C)
